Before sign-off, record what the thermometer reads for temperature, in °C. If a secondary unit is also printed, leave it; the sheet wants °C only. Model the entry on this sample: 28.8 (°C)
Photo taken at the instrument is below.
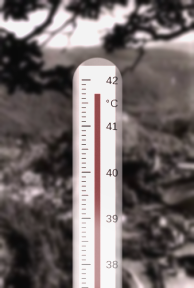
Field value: 41.7 (°C)
